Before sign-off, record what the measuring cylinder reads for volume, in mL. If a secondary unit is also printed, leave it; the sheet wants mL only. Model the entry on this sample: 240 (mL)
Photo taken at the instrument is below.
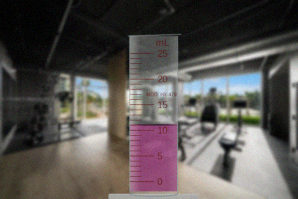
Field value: 11 (mL)
